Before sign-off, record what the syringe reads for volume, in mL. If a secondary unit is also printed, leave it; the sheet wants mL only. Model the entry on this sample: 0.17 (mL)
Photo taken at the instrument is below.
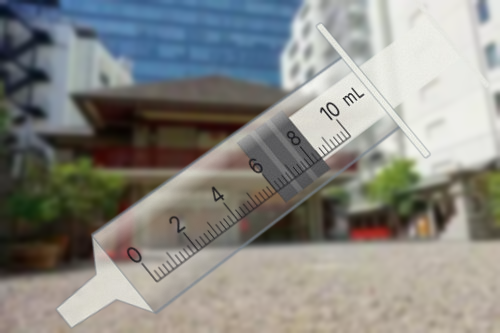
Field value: 6 (mL)
